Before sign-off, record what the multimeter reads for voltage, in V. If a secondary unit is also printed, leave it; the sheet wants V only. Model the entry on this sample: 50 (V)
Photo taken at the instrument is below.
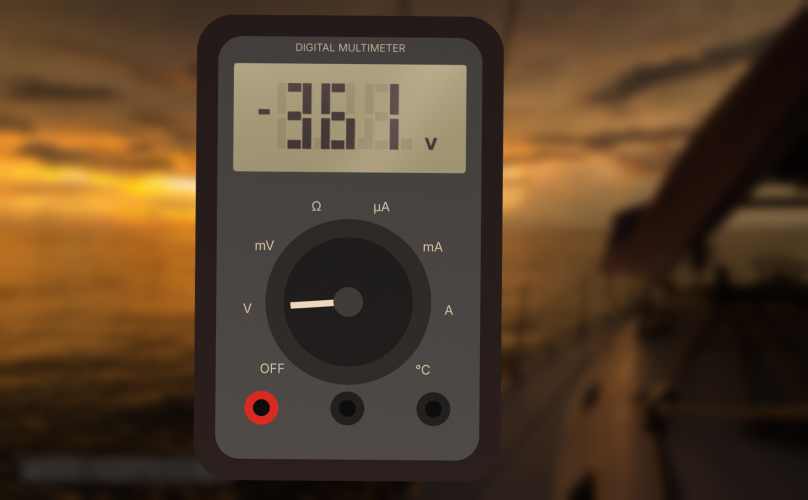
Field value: -361 (V)
